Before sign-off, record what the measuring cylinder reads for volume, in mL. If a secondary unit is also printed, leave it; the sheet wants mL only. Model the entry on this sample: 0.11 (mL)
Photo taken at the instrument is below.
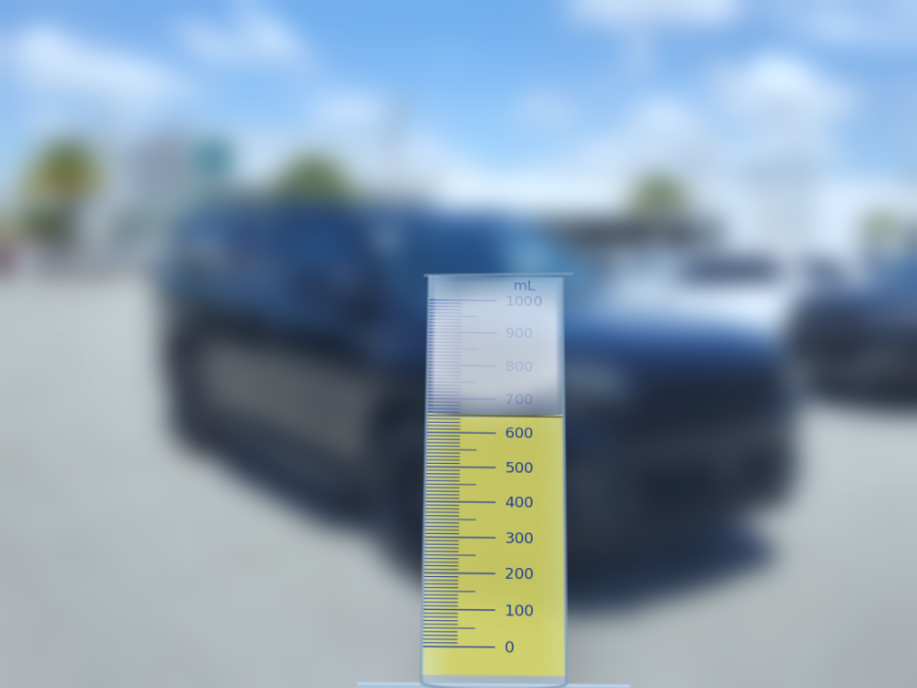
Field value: 650 (mL)
